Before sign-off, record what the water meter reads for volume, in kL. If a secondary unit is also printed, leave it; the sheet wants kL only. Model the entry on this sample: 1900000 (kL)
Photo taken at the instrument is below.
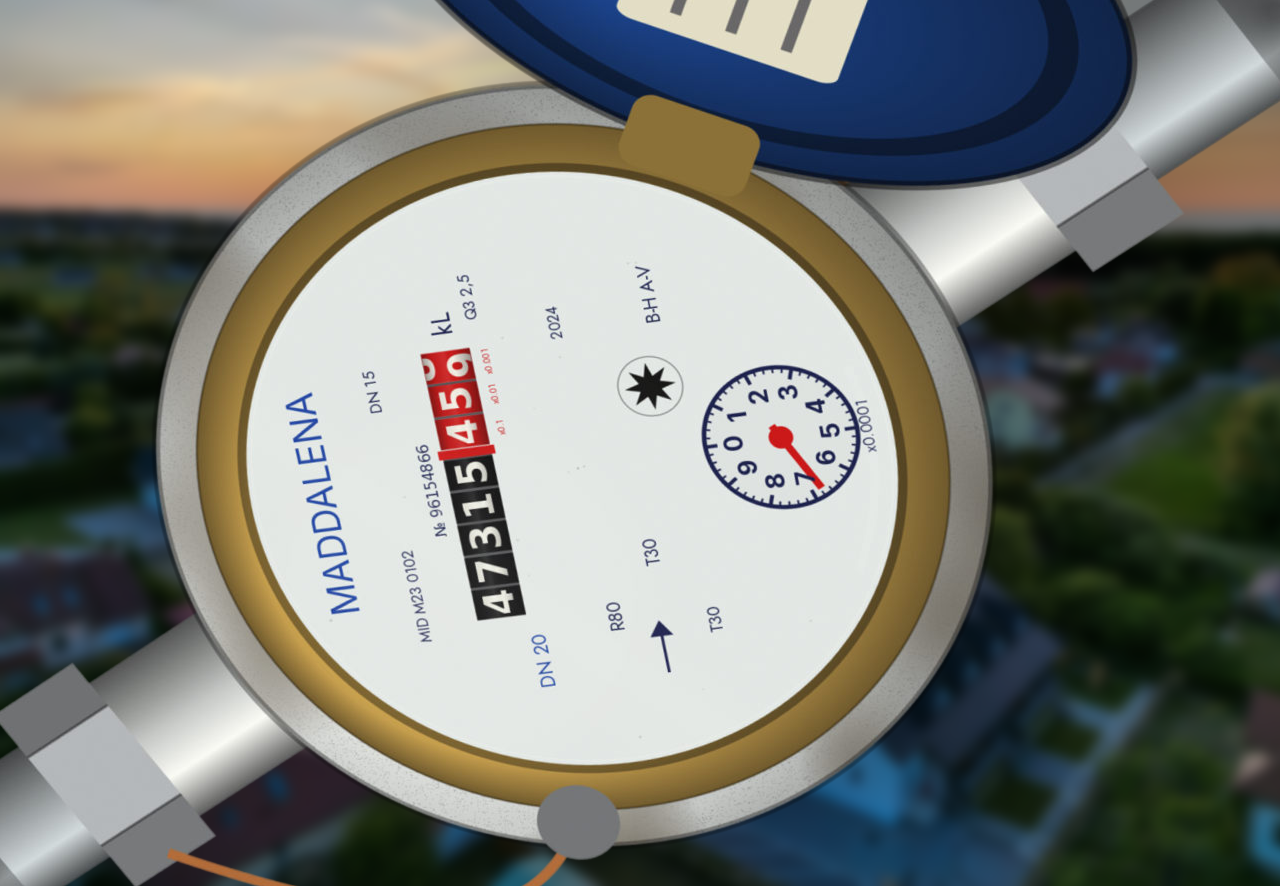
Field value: 47315.4586 (kL)
